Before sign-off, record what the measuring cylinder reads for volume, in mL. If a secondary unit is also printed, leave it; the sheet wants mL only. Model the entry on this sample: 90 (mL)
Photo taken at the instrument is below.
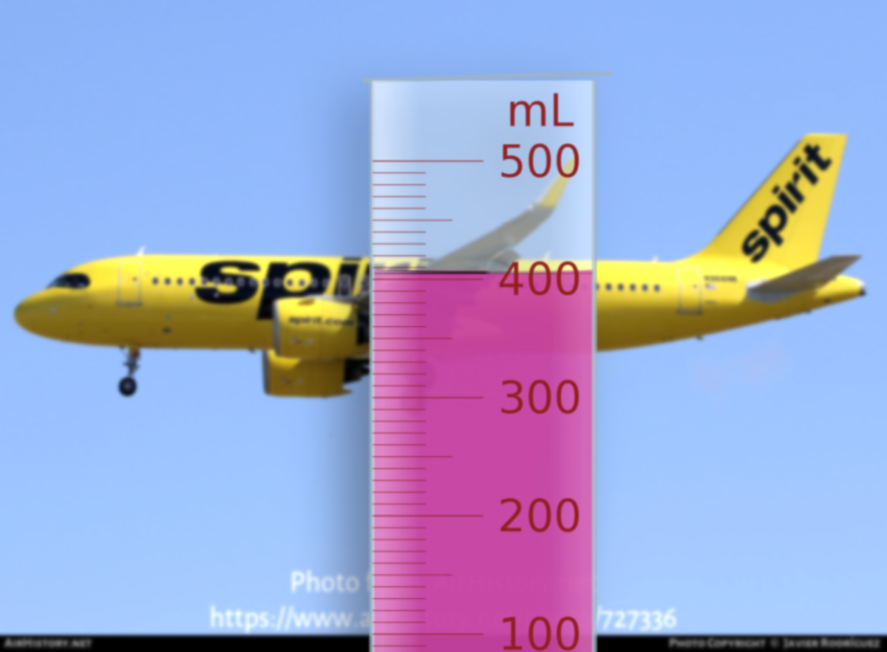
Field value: 405 (mL)
